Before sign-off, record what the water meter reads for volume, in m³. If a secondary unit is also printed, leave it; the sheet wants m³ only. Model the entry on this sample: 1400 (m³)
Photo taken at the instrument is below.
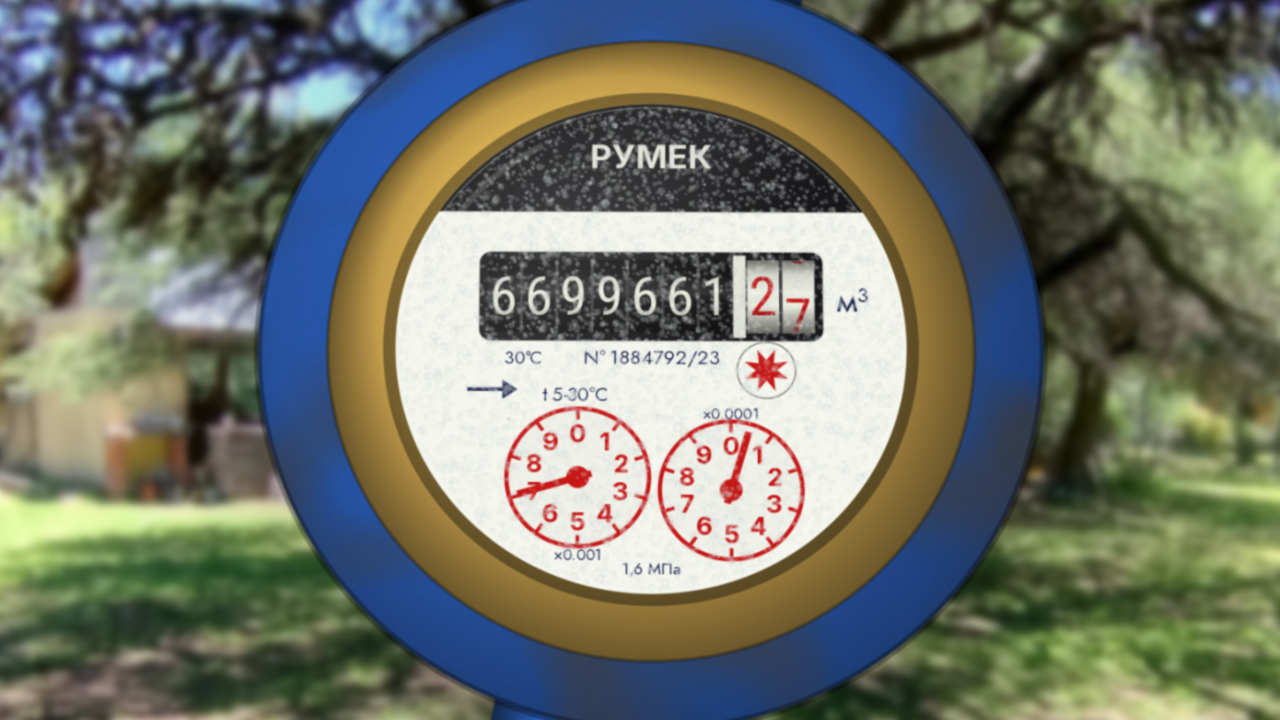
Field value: 6699661.2670 (m³)
